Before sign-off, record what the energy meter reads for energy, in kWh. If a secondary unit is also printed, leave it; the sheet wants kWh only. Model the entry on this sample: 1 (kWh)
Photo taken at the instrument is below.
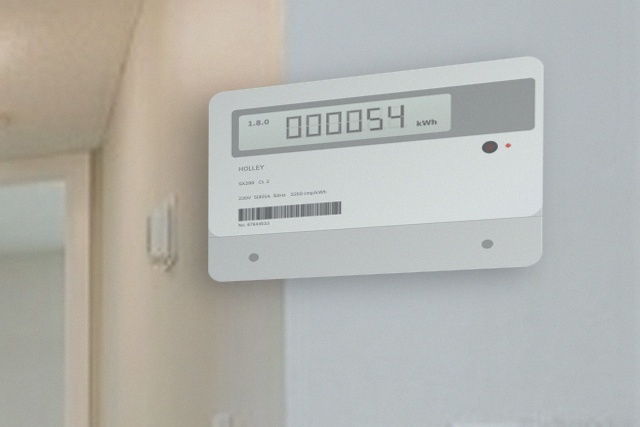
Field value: 54 (kWh)
